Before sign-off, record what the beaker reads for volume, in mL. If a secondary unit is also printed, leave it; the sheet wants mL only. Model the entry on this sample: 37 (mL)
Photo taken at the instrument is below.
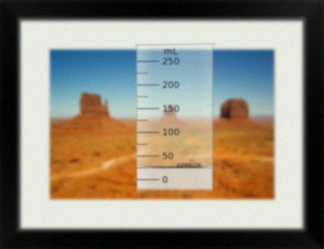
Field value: 25 (mL)
